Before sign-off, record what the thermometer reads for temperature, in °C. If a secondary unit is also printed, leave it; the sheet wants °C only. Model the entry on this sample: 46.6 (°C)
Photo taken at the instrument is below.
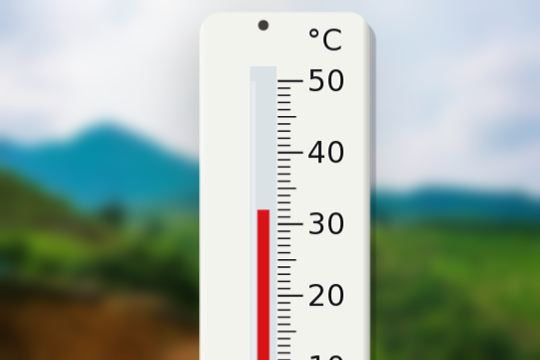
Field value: 32 (°C)
